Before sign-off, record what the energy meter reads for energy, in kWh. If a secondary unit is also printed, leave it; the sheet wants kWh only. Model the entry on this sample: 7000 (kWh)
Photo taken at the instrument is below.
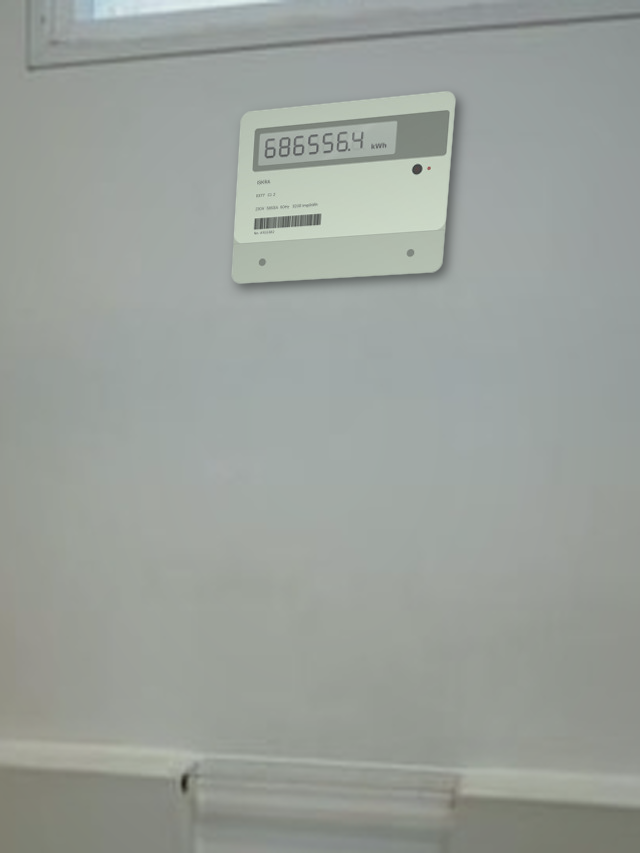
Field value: 686556.4 (kWh)
